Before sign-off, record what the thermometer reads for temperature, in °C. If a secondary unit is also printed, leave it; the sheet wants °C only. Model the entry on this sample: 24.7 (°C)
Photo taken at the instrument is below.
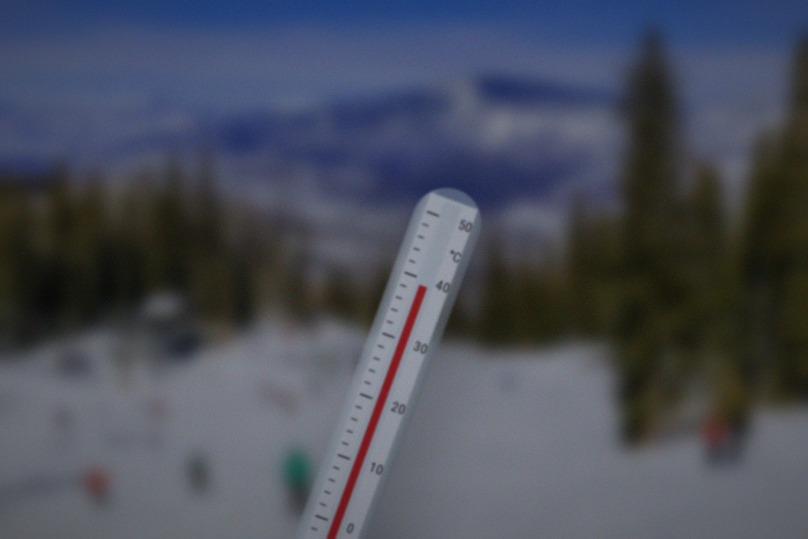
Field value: 39 (°C)
